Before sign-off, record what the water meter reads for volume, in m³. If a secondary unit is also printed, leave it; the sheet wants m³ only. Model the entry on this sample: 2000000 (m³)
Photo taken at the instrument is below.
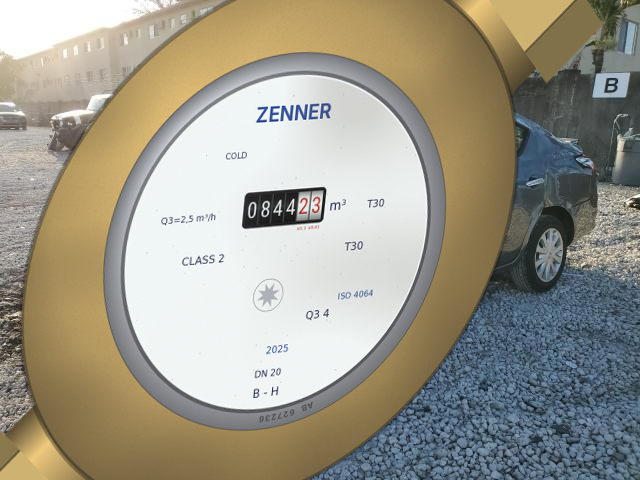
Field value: 844.23 (m³)
